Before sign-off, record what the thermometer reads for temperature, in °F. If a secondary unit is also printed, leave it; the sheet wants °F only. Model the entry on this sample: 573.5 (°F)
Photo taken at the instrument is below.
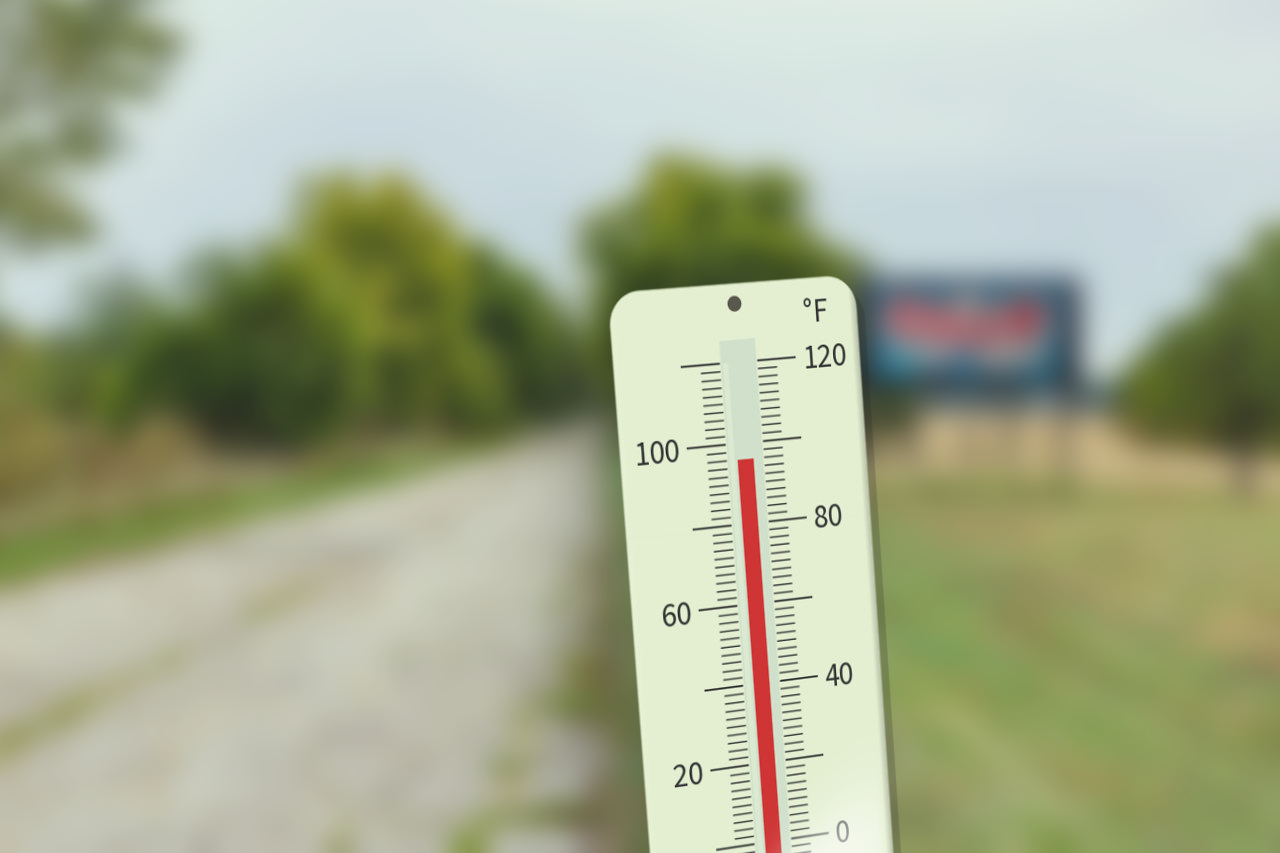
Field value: 96 (°F)
